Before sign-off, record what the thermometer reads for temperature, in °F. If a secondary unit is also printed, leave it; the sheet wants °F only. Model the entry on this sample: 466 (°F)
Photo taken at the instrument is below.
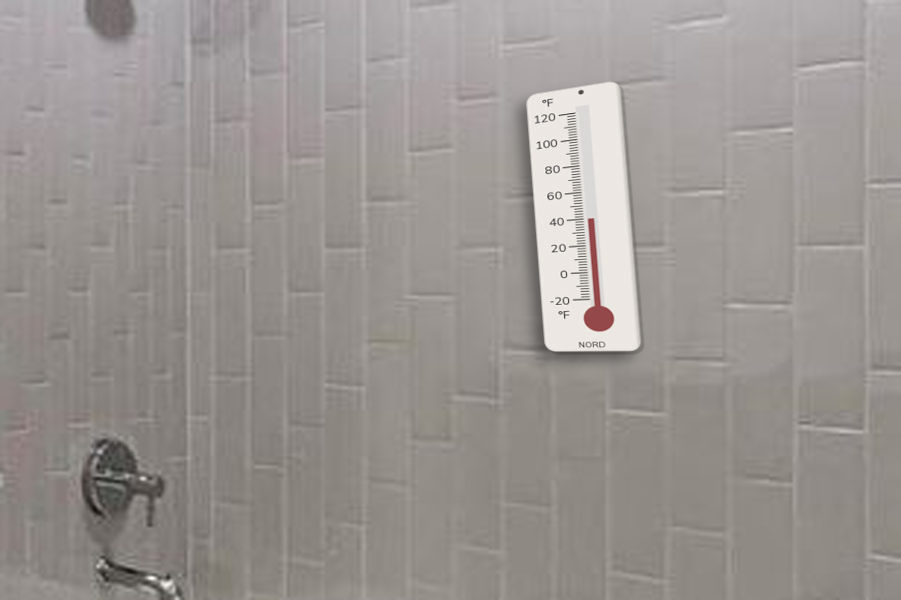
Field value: 40 (°F)
